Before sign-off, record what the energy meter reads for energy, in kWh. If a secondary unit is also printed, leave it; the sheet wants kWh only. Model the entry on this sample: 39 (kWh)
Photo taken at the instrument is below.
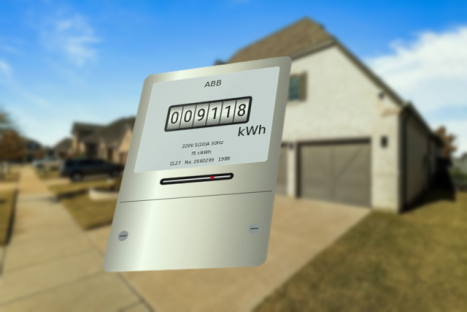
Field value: 9118 (kWh)
